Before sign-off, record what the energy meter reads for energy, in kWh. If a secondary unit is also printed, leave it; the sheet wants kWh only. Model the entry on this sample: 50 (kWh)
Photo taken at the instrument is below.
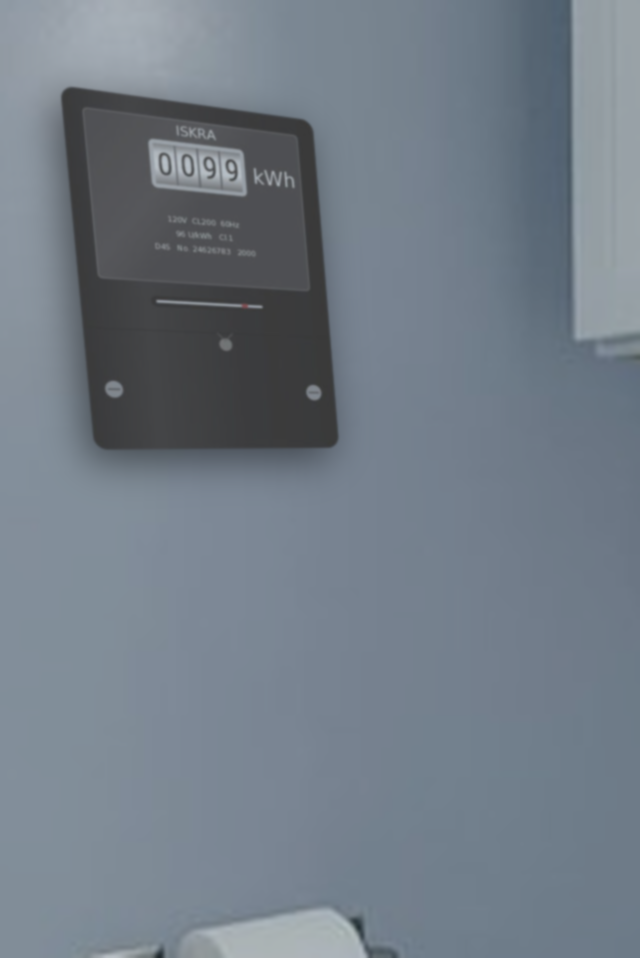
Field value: 99 (kWh)
